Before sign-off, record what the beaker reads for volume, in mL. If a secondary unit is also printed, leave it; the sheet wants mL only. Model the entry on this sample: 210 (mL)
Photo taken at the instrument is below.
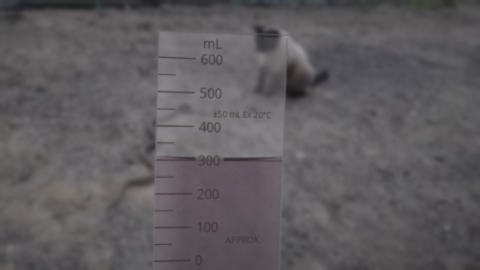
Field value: 300 (mL)
